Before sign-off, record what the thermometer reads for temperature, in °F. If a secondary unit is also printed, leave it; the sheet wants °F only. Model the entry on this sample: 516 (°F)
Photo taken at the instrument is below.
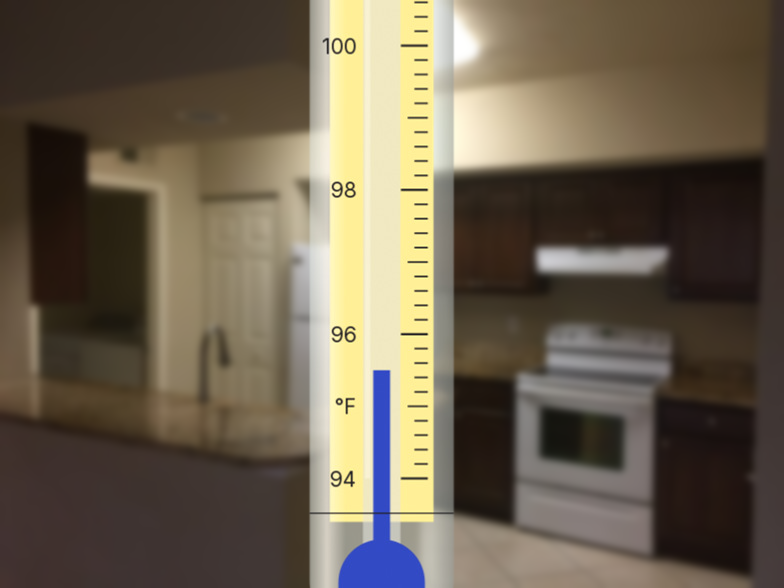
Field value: 95.5 (°F)
